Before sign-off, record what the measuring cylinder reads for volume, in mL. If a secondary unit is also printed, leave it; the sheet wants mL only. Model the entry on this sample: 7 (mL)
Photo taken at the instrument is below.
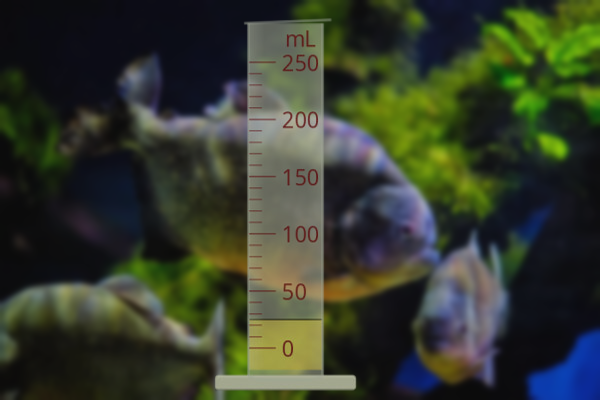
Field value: 25 (mL)
